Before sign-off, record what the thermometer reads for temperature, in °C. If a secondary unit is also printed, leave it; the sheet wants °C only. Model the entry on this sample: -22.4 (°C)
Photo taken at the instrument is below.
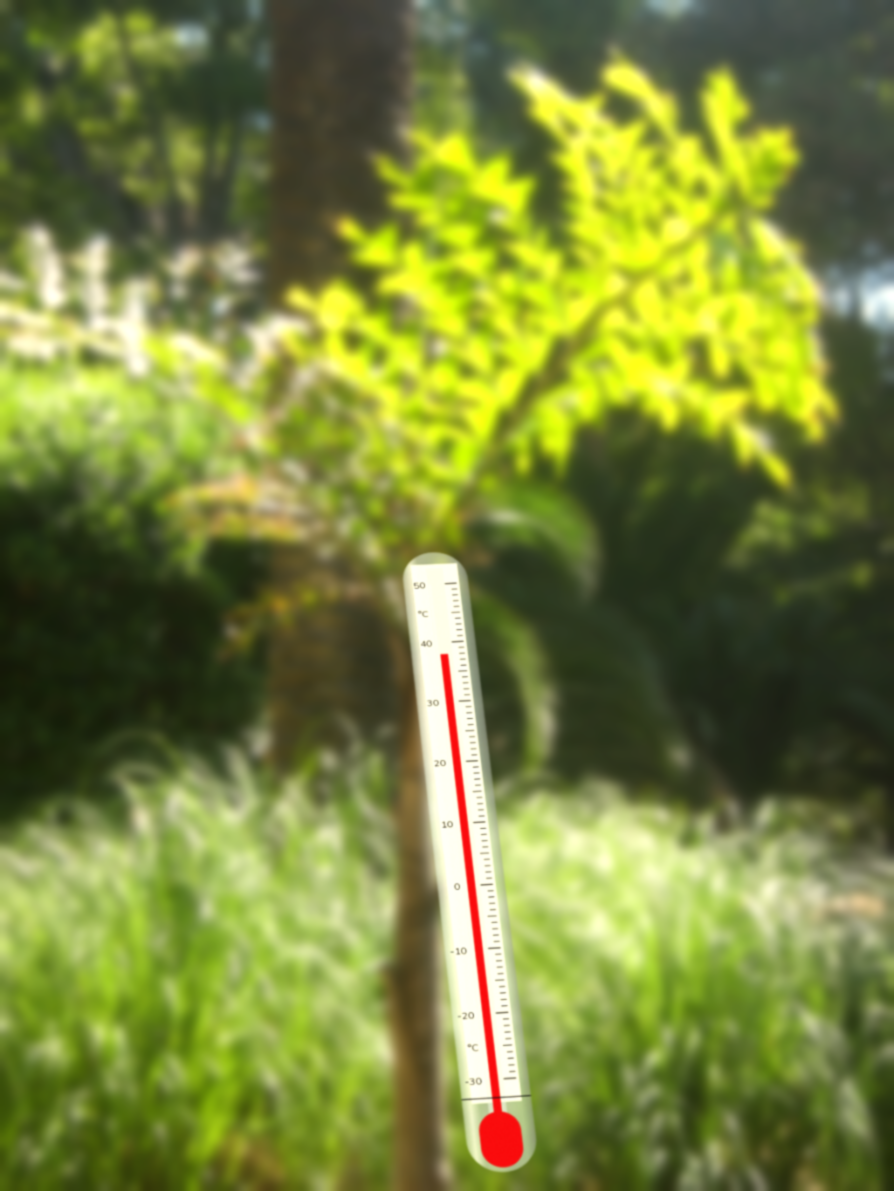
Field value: 38 (°C)
